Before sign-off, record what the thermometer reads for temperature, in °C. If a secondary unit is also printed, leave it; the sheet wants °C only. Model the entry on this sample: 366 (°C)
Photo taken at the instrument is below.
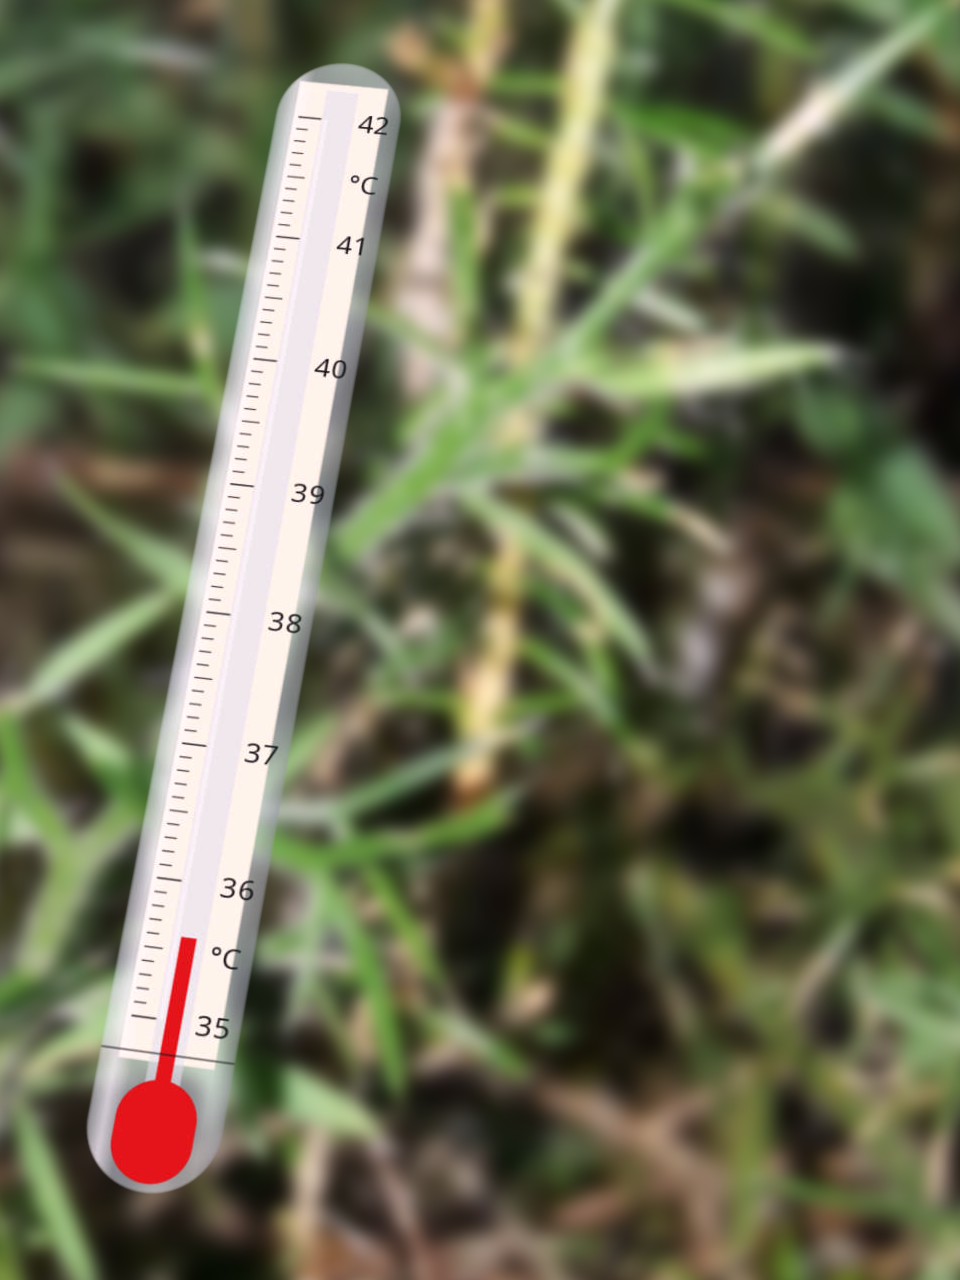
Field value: 35.6 (°C)
